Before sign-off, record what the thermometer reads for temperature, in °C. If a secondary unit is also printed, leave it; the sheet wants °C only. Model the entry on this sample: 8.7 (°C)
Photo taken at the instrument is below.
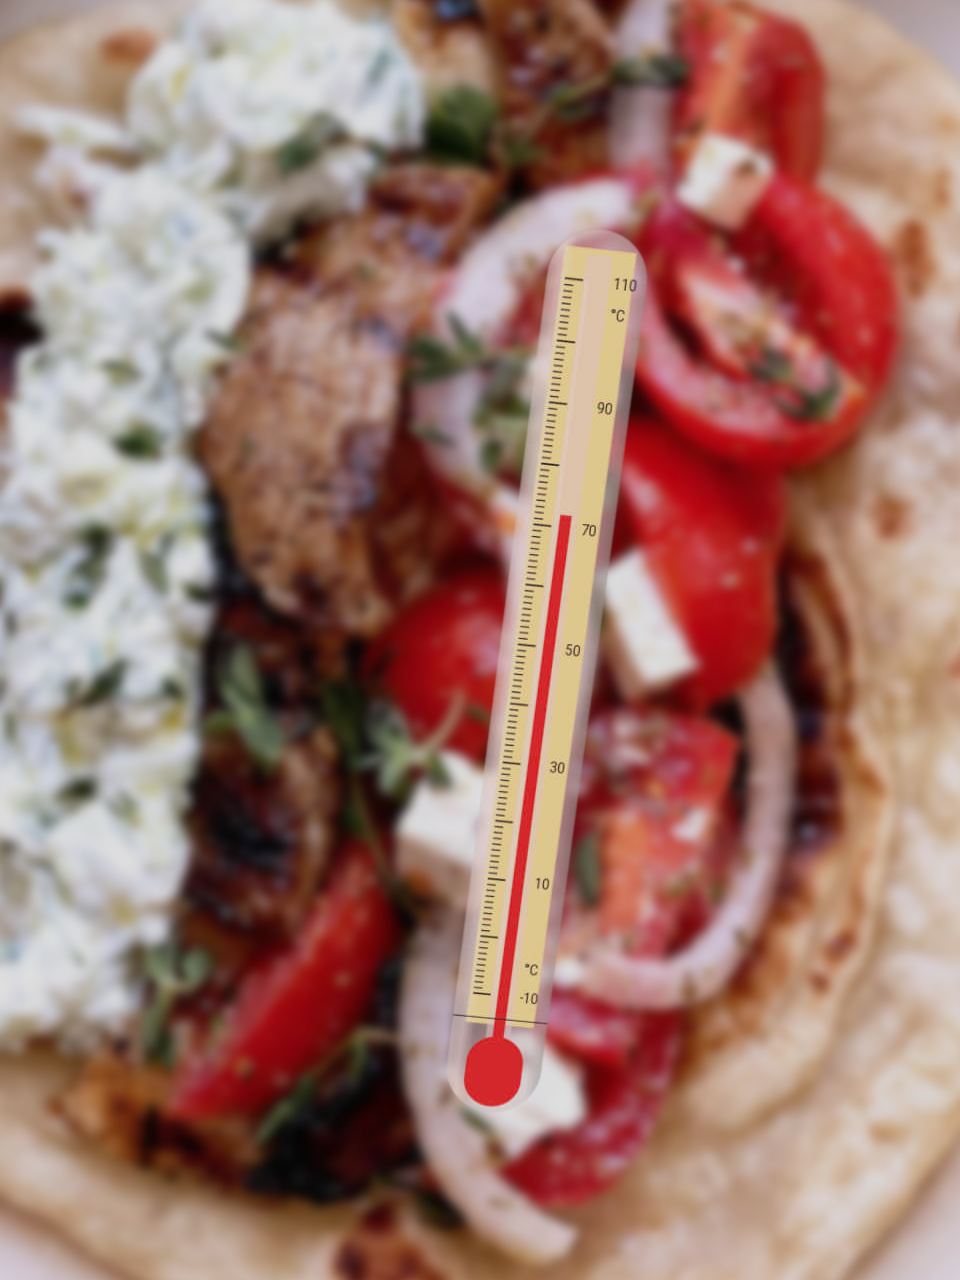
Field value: 72 (°C)
